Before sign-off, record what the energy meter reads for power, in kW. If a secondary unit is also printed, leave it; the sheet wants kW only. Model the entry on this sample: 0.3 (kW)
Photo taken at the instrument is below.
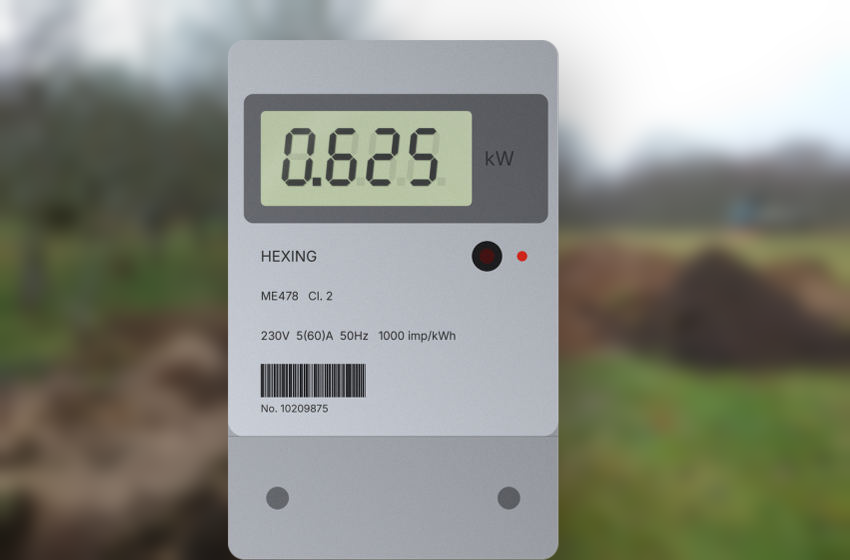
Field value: 0.625 (kW)
